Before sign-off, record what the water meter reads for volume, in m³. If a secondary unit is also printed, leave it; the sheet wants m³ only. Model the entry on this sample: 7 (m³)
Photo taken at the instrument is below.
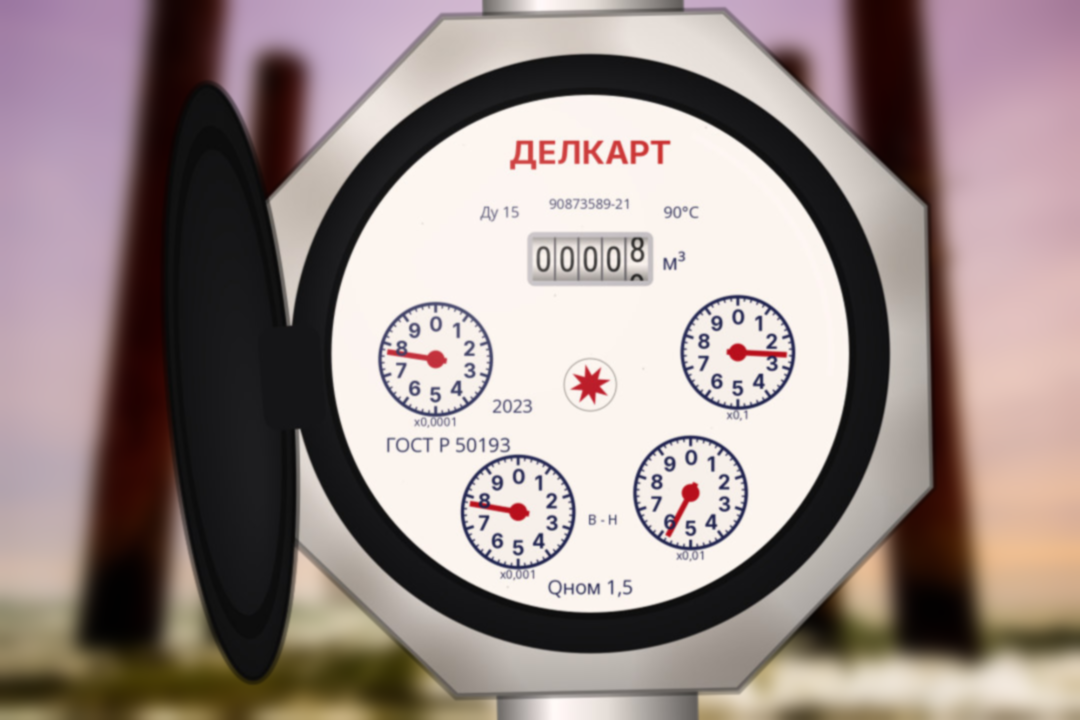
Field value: 8.2577 (m³)
